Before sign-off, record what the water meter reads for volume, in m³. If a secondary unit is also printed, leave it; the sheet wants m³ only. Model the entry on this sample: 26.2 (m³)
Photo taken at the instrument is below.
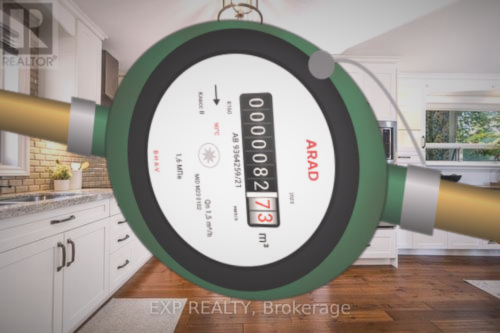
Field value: 82.73 (m³)
